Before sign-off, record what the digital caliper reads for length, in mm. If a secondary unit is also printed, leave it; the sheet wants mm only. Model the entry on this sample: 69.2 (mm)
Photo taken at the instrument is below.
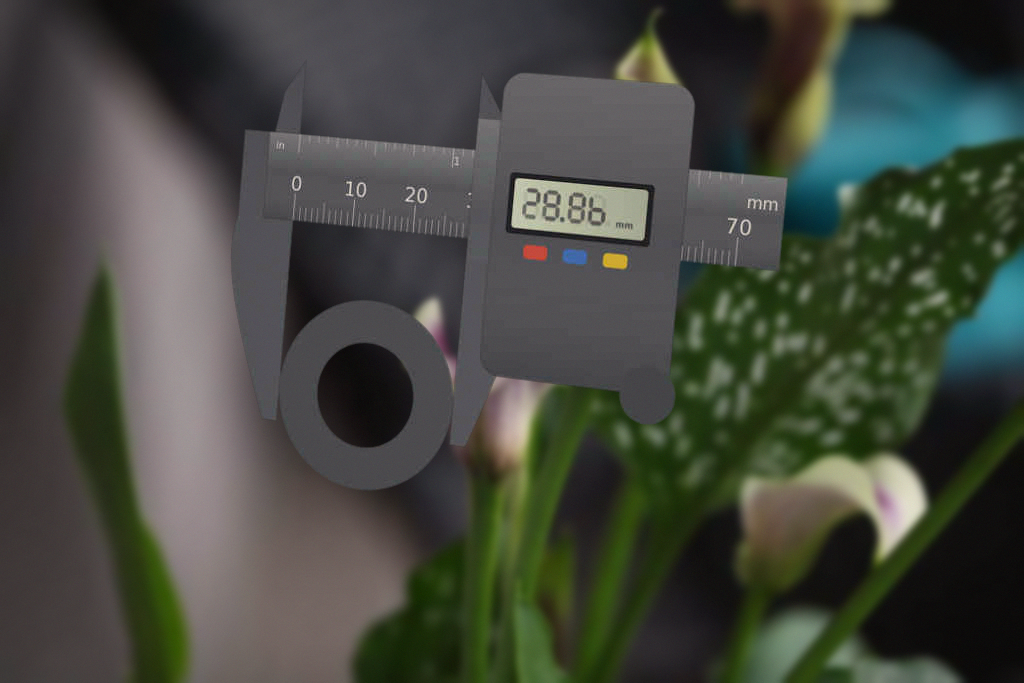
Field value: 28.86 (mm)
